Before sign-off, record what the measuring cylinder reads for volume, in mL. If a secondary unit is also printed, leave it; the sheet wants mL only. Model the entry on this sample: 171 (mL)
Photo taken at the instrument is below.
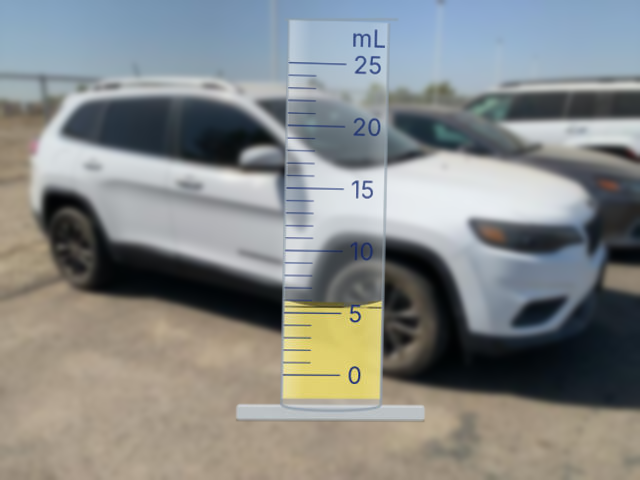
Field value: 5.5 (mL)
